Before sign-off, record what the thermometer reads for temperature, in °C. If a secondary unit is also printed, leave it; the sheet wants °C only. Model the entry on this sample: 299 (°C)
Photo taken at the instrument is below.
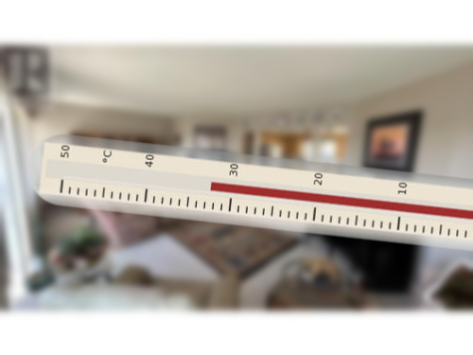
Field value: 32.5 (°C)
